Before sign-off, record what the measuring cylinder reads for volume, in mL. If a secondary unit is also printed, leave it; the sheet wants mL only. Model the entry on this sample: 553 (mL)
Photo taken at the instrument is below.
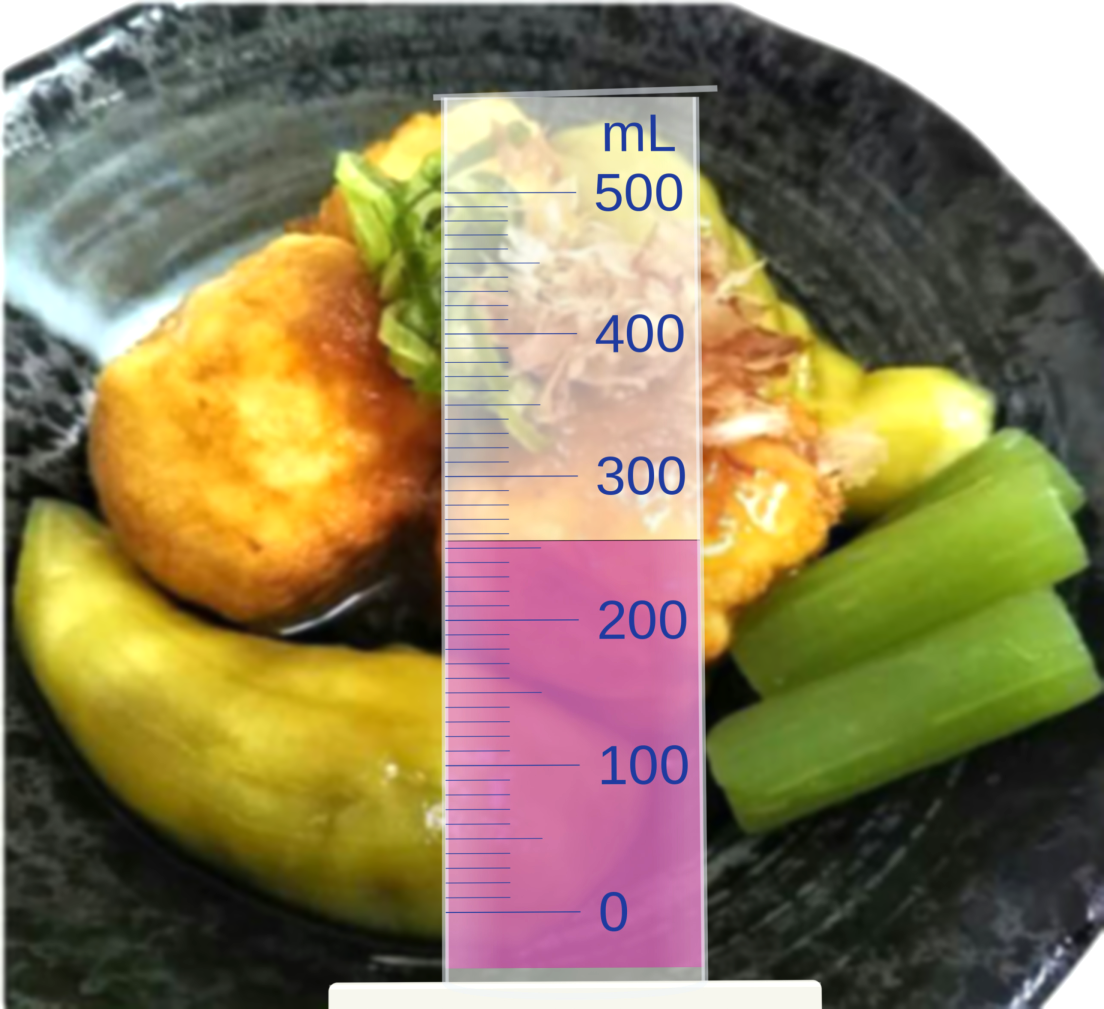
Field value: 255 (mL)
